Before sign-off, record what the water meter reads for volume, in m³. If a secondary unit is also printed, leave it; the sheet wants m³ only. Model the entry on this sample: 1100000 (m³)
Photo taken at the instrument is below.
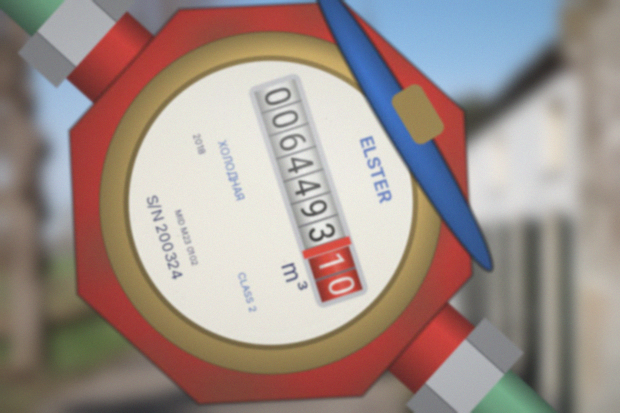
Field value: 64493.10 (m³)
